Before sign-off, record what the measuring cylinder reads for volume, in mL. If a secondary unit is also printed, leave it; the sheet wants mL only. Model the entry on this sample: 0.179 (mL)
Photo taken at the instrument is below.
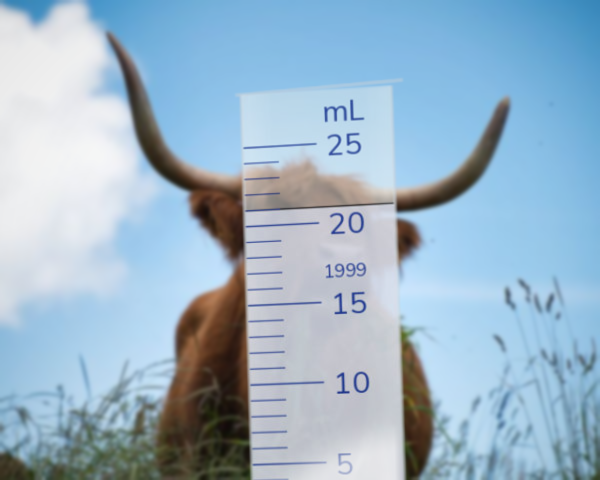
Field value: 21 (mL)
